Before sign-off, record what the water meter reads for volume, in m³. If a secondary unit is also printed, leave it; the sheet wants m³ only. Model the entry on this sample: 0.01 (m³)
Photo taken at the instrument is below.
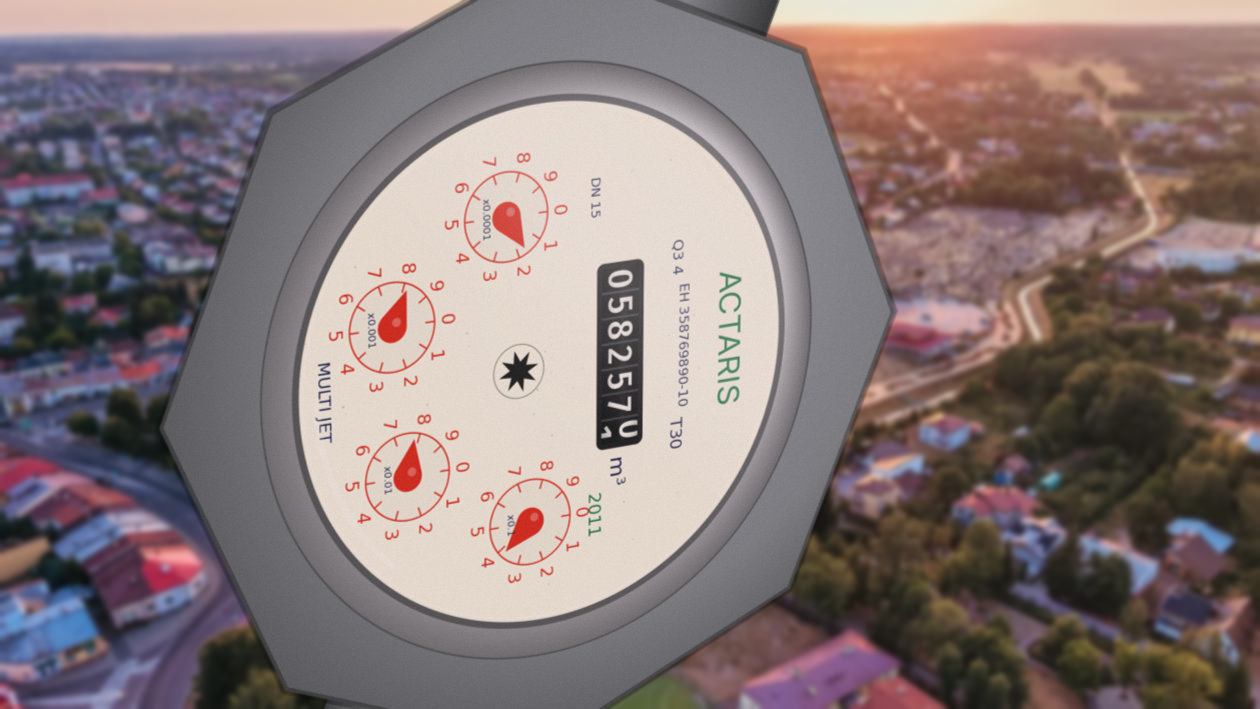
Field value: 582570.3781 (m³)
